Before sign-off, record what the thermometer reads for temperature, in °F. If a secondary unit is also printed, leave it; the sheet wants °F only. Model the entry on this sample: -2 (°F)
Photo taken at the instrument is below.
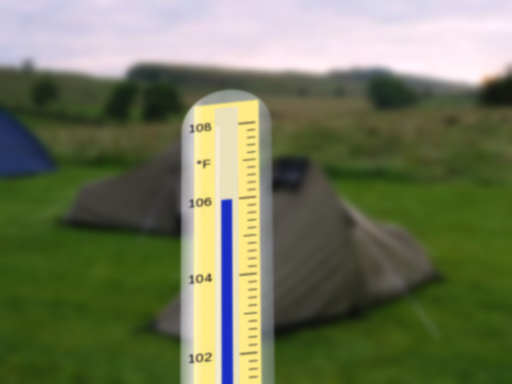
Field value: 106 (°F)
